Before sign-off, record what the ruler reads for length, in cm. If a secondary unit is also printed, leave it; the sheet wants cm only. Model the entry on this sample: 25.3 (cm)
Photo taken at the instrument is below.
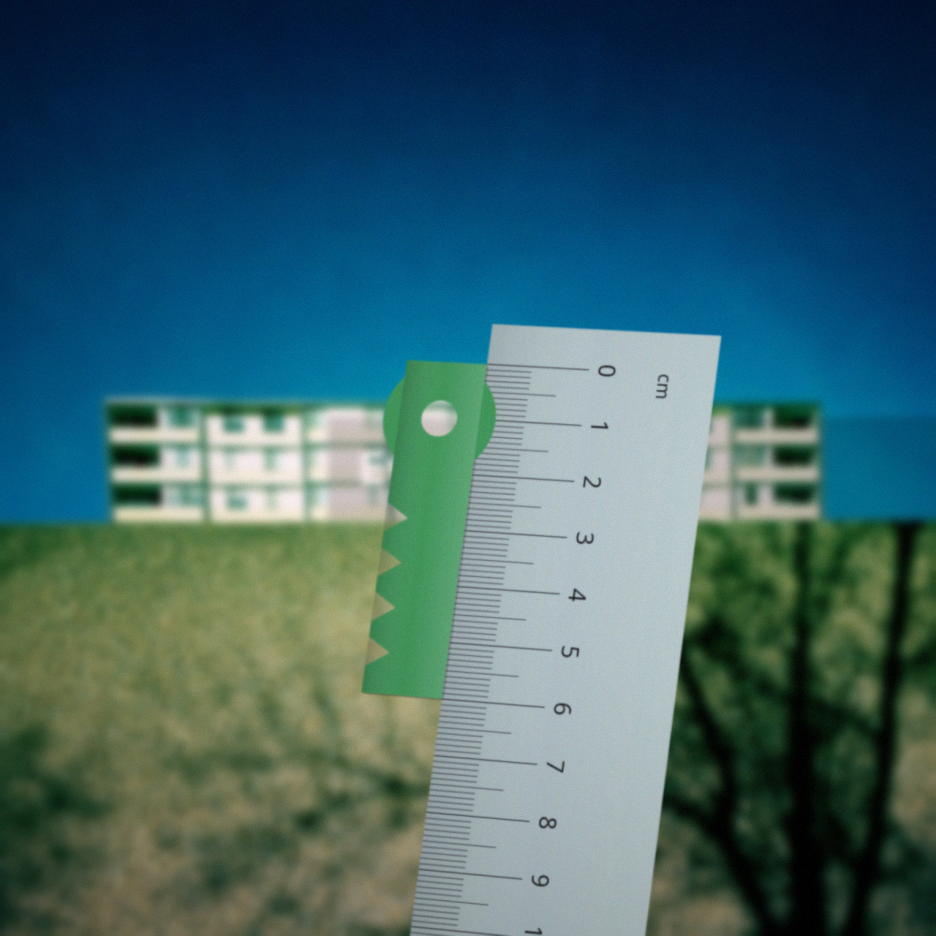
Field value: 6 (cm)
